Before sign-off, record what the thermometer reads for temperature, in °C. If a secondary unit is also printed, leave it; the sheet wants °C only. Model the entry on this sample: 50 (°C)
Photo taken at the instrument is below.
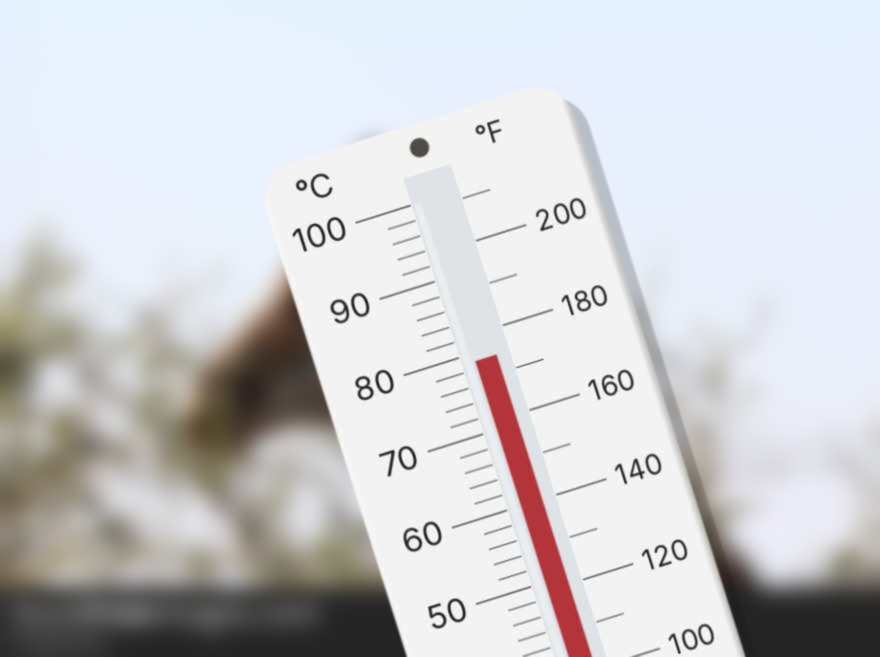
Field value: 79 (°C)
